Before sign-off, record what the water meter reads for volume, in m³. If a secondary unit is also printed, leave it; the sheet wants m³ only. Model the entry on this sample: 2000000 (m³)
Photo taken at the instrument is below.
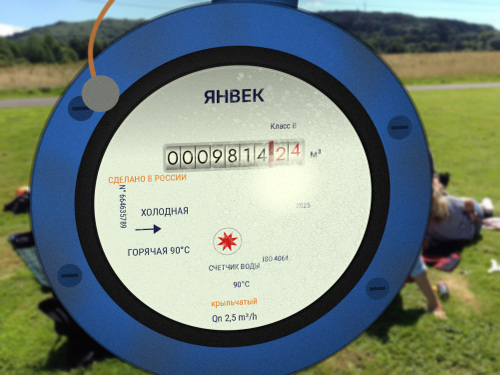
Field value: 9814.24 (m³)
